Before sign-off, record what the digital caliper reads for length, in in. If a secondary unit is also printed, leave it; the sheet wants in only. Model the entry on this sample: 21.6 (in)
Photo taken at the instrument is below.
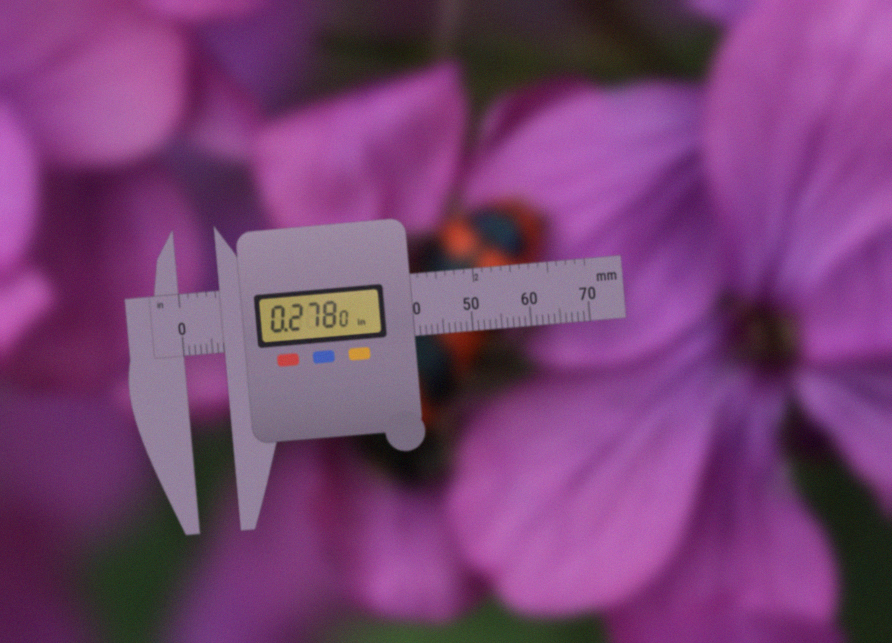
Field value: 0.2780 (in)
